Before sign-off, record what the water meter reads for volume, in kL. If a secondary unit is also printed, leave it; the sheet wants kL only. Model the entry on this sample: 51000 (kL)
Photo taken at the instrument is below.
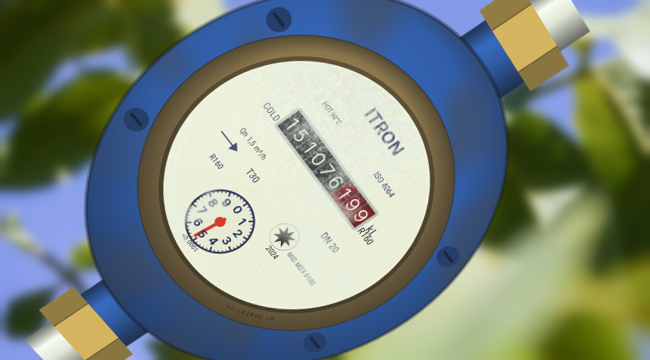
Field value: 151076.1995 (kL)
